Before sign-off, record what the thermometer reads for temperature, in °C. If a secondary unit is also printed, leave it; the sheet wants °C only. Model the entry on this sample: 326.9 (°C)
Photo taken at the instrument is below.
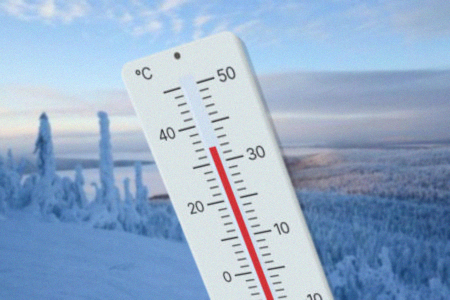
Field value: 34 (°C)
